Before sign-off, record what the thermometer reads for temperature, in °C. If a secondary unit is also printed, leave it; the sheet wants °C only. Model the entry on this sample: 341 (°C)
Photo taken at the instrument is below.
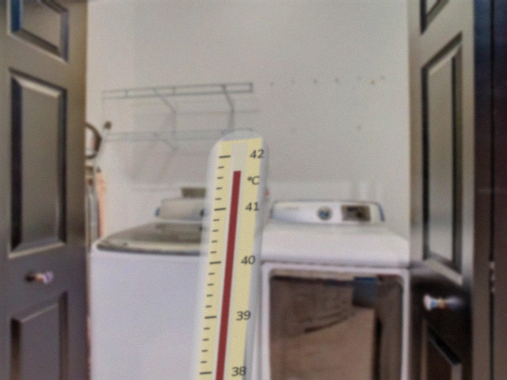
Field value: 41.7 (°C)
